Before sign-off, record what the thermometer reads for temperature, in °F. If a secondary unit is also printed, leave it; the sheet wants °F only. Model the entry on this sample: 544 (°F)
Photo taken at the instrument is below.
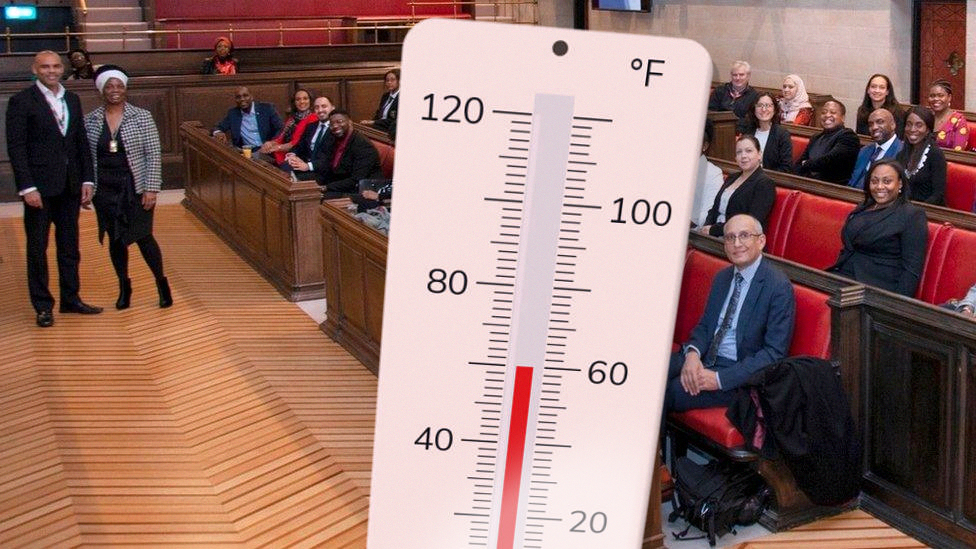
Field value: 60 (°F)
